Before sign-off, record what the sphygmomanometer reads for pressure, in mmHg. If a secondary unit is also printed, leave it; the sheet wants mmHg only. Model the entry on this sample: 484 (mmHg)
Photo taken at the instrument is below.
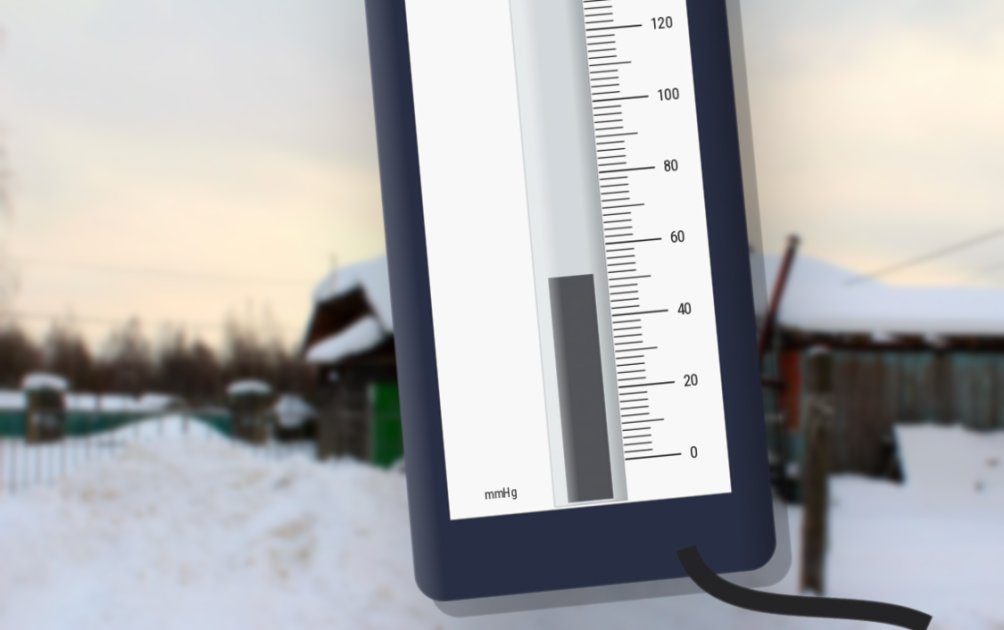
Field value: 52 (mmHg)
